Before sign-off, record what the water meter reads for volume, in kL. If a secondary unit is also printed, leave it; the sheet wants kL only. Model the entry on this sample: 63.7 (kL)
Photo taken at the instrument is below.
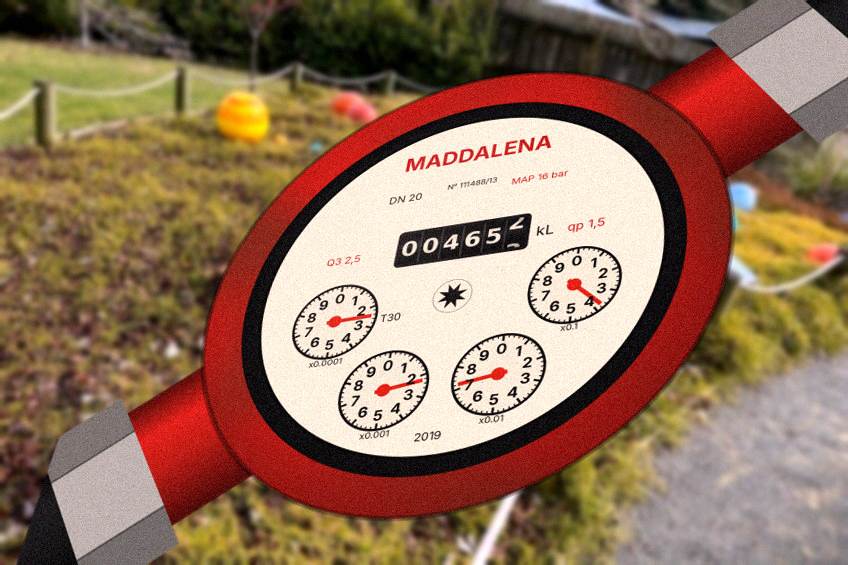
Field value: 4652.3722 (kL)
